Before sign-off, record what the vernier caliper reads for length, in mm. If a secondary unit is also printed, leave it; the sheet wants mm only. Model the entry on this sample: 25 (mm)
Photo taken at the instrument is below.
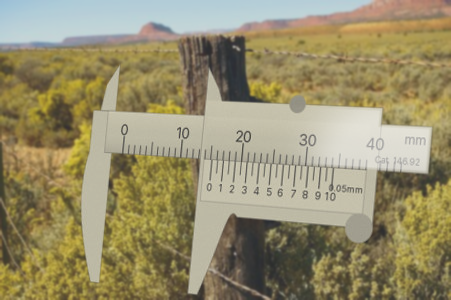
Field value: 15.2 (mm)
